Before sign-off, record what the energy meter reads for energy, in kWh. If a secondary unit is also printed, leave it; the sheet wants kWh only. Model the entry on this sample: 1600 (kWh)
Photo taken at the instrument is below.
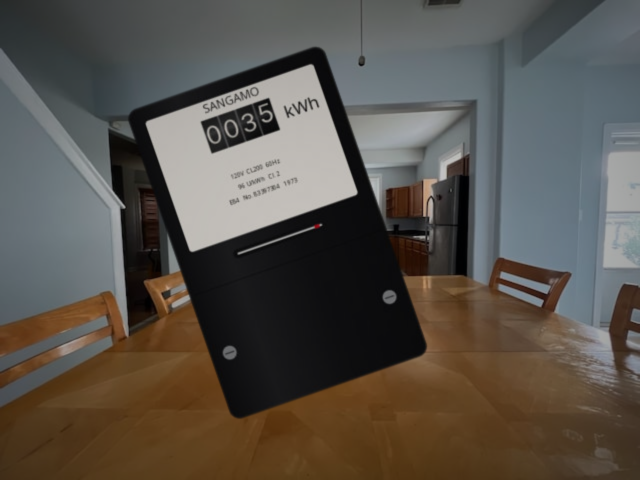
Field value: 35 (kWh)
